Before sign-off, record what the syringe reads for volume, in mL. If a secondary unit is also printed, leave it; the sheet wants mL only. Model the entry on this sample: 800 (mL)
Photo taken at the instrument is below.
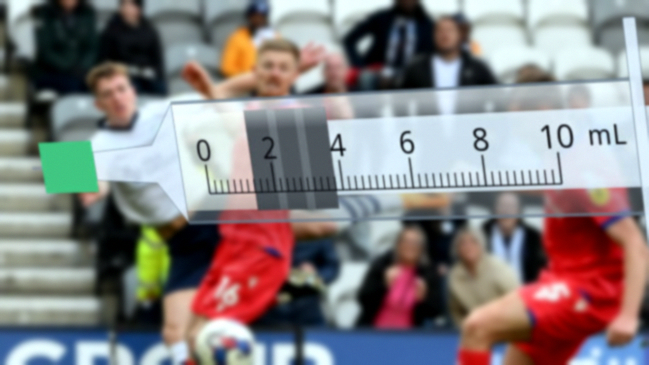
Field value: 1.4 (mL)
